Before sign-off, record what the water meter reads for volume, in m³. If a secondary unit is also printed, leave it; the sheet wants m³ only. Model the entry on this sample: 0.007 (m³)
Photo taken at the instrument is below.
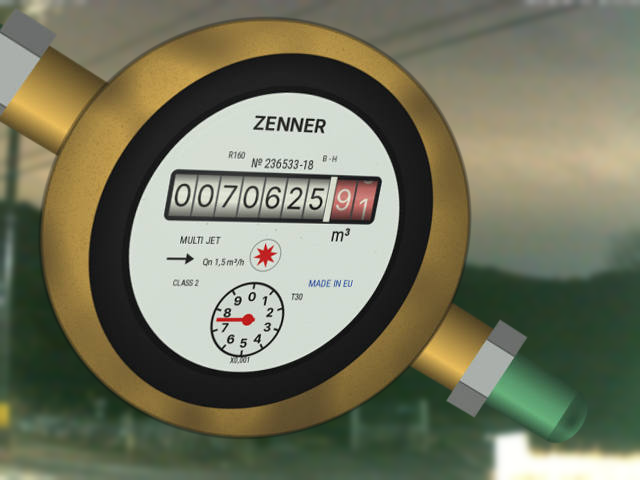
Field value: 70625.907 (m³)
